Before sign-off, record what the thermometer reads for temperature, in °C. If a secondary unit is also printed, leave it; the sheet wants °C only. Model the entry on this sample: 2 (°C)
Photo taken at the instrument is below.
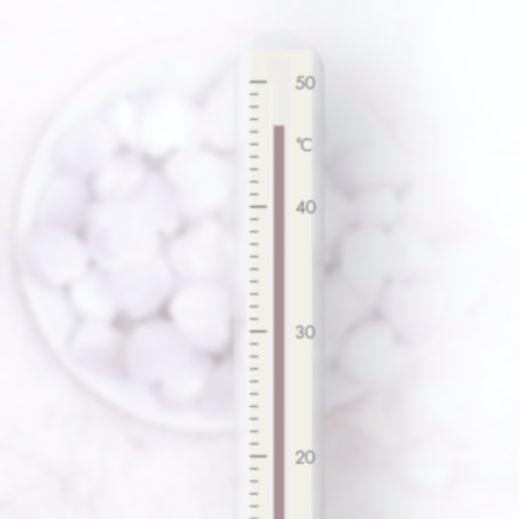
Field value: 46.5 (°C)
